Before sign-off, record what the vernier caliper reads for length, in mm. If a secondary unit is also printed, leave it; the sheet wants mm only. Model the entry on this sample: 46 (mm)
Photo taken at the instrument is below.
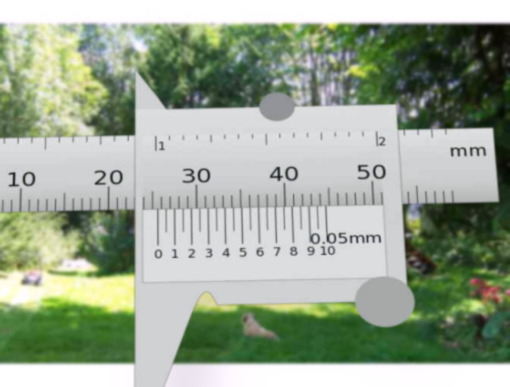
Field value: 25.6 (mm)
